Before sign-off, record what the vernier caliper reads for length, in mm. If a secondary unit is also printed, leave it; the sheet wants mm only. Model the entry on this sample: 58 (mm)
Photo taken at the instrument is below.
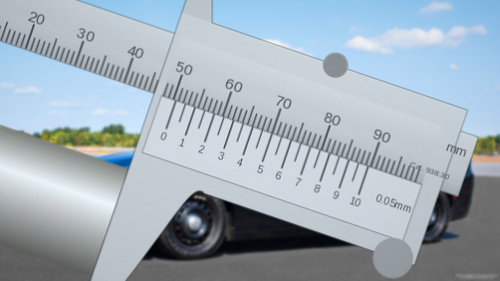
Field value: 50.5 (mm)
